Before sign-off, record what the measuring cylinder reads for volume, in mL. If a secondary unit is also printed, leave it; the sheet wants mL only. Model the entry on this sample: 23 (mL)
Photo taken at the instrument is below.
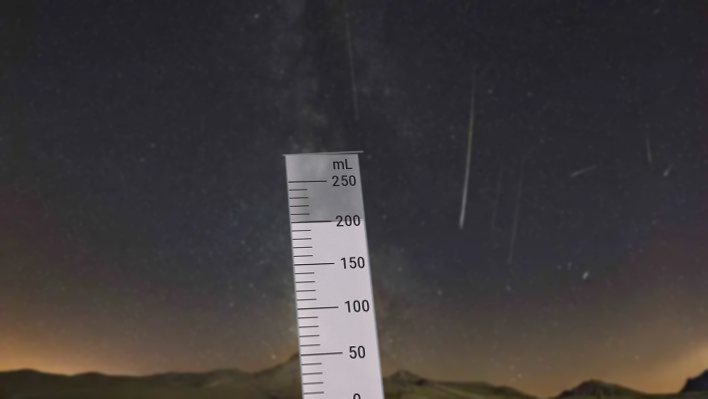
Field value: 200 (mL)
